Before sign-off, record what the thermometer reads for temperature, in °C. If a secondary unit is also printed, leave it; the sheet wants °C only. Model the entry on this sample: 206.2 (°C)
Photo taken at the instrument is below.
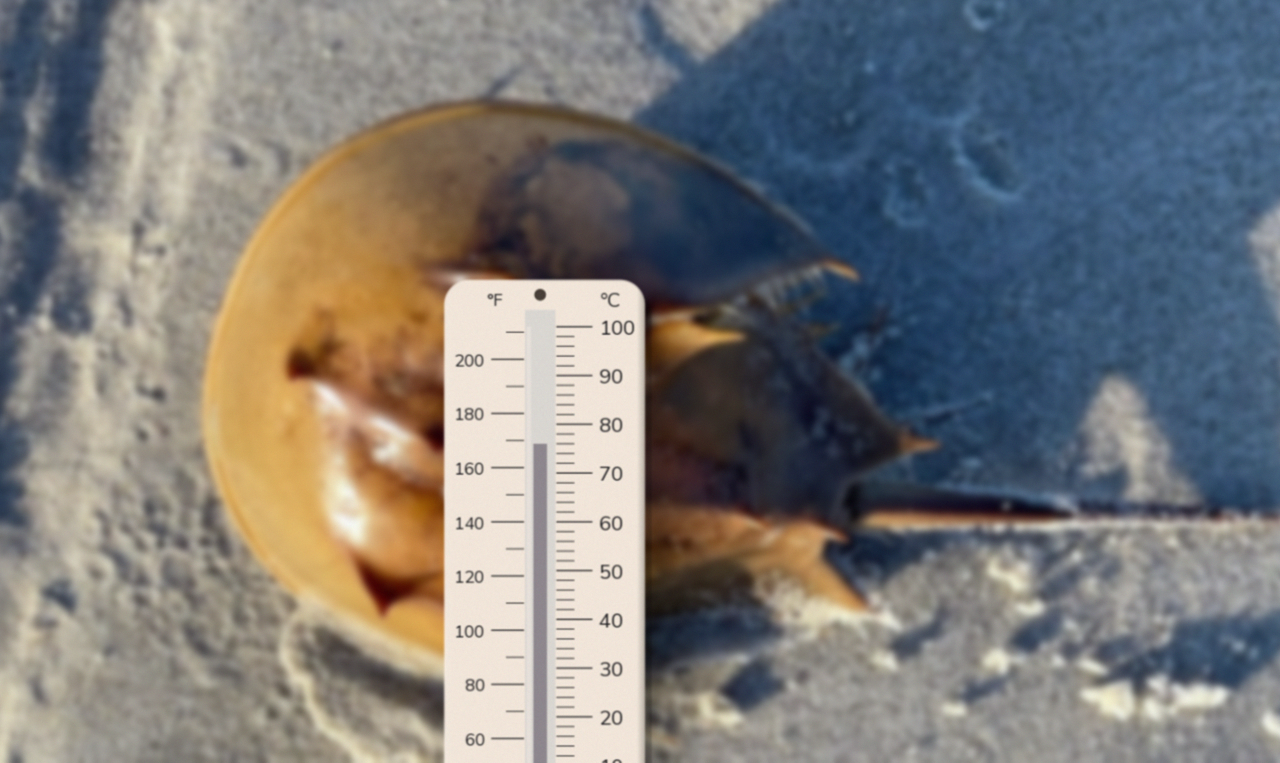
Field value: 76 (°C)
